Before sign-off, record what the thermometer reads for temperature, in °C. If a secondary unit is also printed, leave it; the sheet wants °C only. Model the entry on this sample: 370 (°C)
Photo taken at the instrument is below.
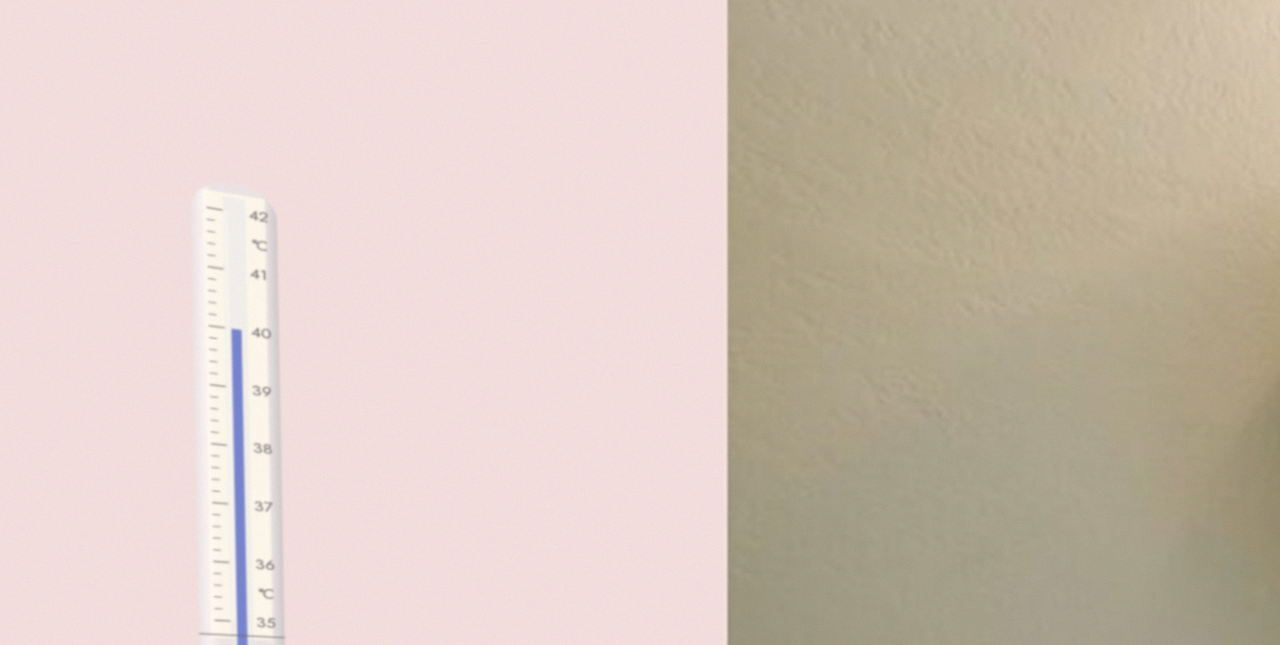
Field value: 40 (°C)
